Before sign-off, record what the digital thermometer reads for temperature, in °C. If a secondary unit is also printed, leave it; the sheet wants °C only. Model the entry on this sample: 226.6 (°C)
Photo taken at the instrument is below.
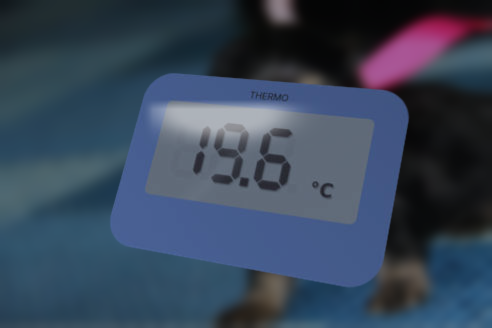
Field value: 19.6 (°C)
